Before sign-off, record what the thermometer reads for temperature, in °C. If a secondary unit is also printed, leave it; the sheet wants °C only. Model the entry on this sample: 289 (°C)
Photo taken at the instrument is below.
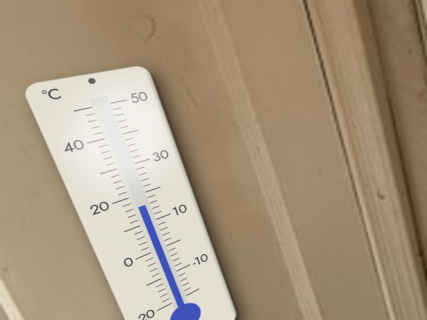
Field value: 16 (°C)
